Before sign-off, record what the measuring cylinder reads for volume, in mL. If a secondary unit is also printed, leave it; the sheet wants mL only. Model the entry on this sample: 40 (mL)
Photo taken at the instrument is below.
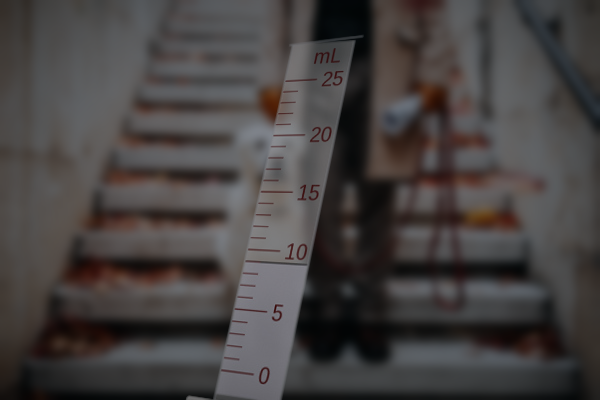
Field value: 9 (mL)
